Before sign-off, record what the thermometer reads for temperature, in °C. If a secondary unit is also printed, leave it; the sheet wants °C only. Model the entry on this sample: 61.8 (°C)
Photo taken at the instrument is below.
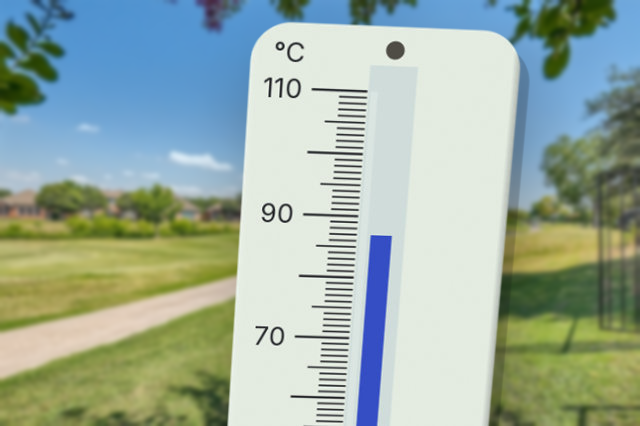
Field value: 87 (°C)
